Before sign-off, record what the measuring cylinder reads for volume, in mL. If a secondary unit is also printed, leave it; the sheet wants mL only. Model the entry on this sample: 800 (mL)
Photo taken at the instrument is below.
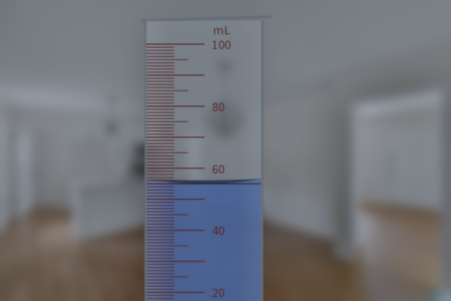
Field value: 55 (mL)
